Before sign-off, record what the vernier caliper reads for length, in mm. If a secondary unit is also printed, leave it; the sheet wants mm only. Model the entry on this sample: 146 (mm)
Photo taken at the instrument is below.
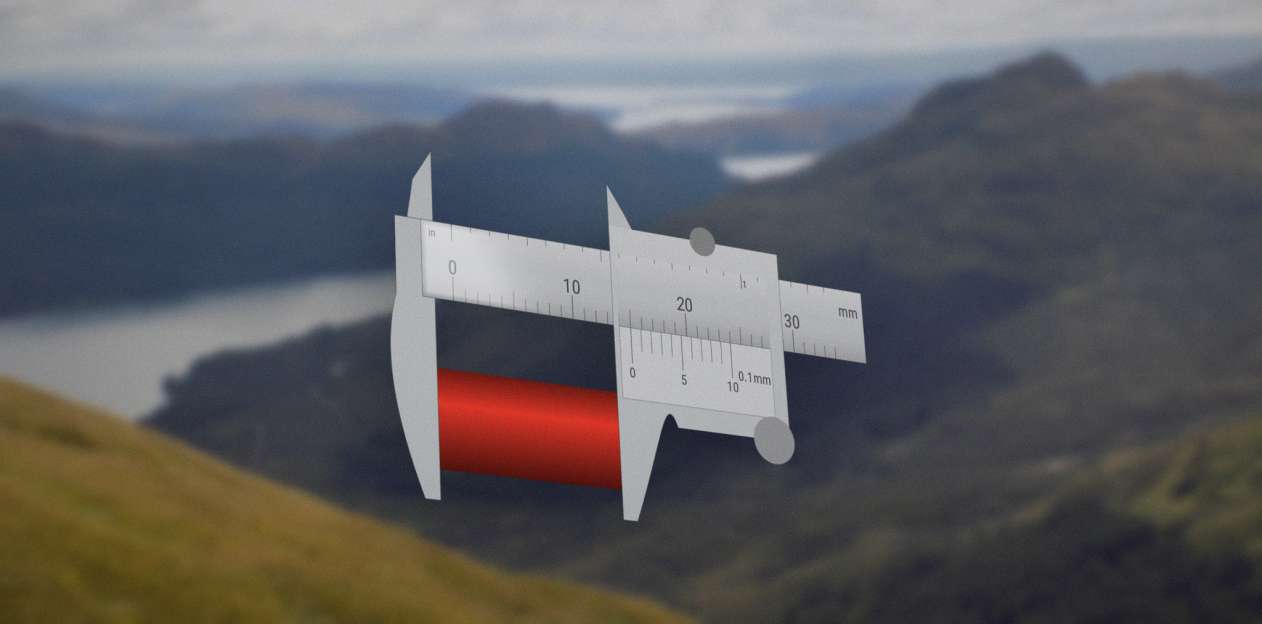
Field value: 15.0 (mm)
